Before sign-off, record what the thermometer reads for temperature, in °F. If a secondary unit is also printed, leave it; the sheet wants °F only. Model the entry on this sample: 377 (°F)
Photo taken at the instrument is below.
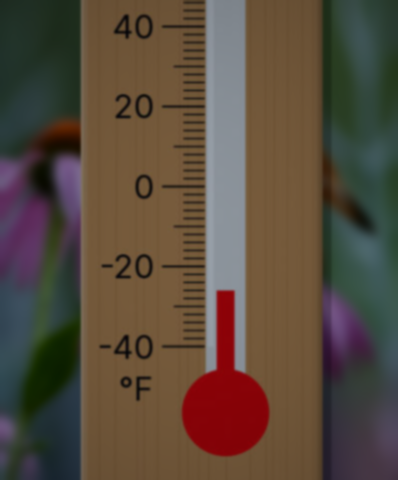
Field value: -26 (°F)
